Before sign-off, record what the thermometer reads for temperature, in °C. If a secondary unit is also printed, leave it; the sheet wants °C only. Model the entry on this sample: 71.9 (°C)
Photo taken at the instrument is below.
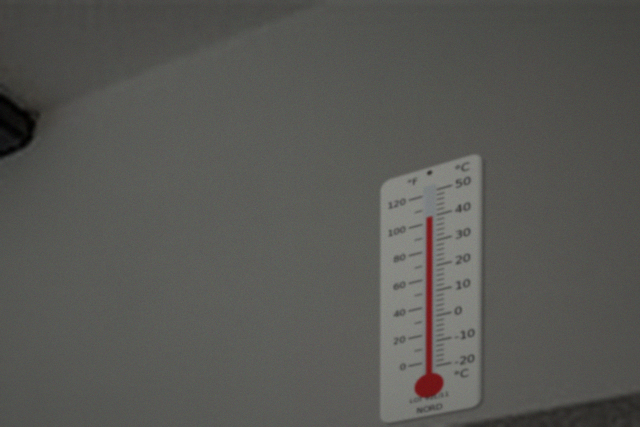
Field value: 40 (°C)
